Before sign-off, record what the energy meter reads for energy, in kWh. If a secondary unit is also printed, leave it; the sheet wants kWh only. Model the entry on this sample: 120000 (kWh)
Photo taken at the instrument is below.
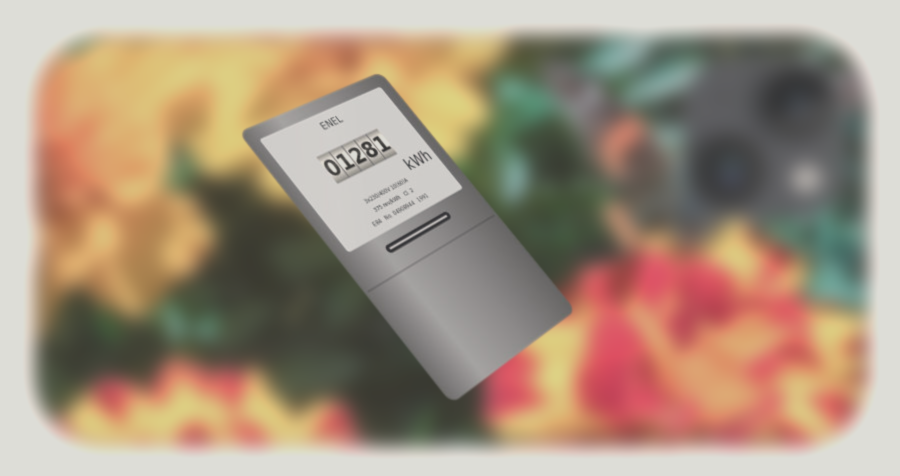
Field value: 1281 (kWh)
